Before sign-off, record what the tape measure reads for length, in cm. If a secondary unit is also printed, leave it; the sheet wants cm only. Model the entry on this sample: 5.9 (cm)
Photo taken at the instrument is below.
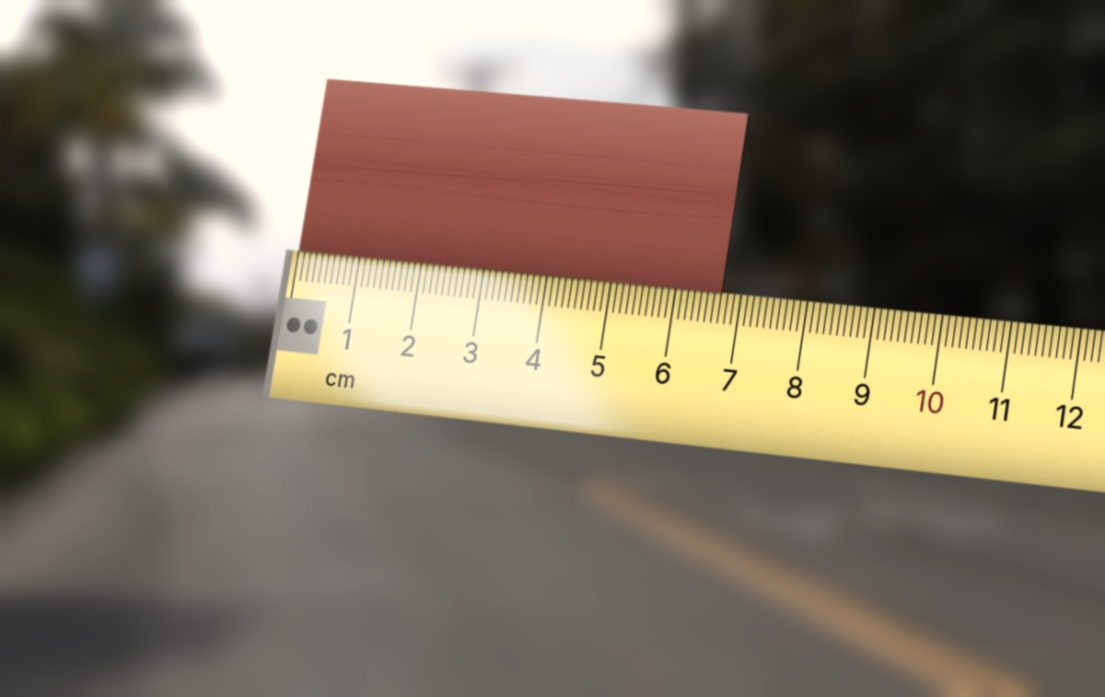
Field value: 6.7 (cm)
